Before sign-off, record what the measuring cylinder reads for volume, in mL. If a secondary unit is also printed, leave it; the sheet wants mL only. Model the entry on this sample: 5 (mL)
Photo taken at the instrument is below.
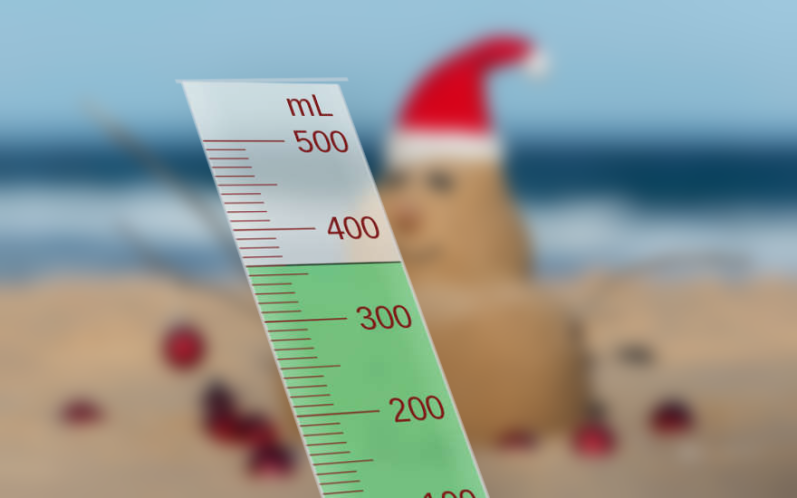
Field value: 360 (mL)
